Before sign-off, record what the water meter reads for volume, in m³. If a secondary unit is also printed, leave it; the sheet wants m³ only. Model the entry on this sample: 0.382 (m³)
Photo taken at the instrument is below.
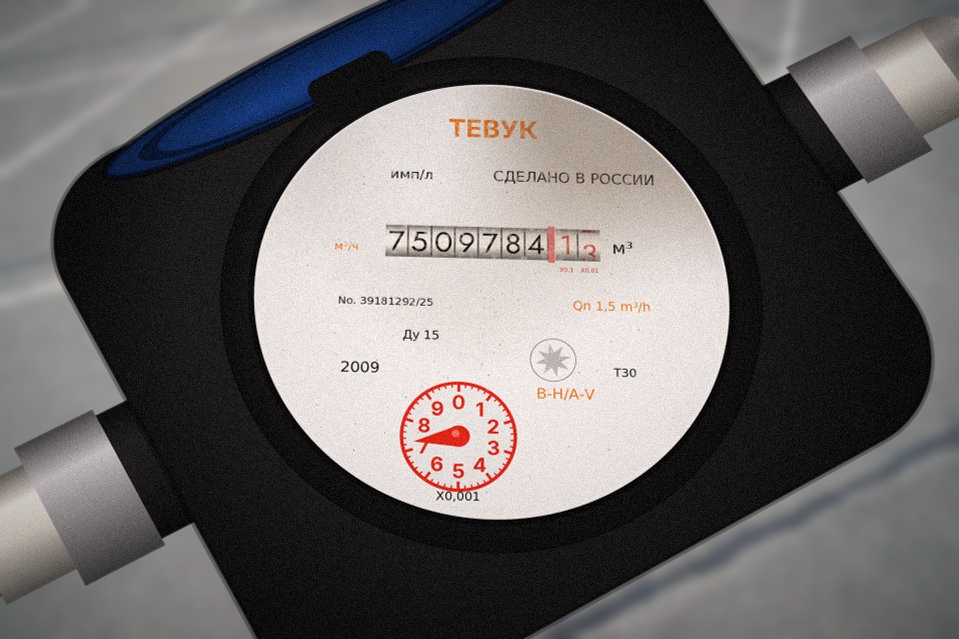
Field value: 7509784.127 (m³)
